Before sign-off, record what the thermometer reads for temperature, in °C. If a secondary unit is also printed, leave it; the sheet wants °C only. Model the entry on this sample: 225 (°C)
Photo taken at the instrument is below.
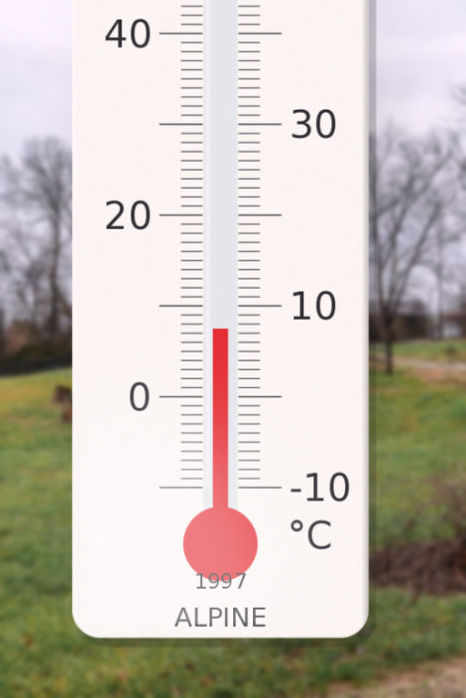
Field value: 7.5 (°C)
